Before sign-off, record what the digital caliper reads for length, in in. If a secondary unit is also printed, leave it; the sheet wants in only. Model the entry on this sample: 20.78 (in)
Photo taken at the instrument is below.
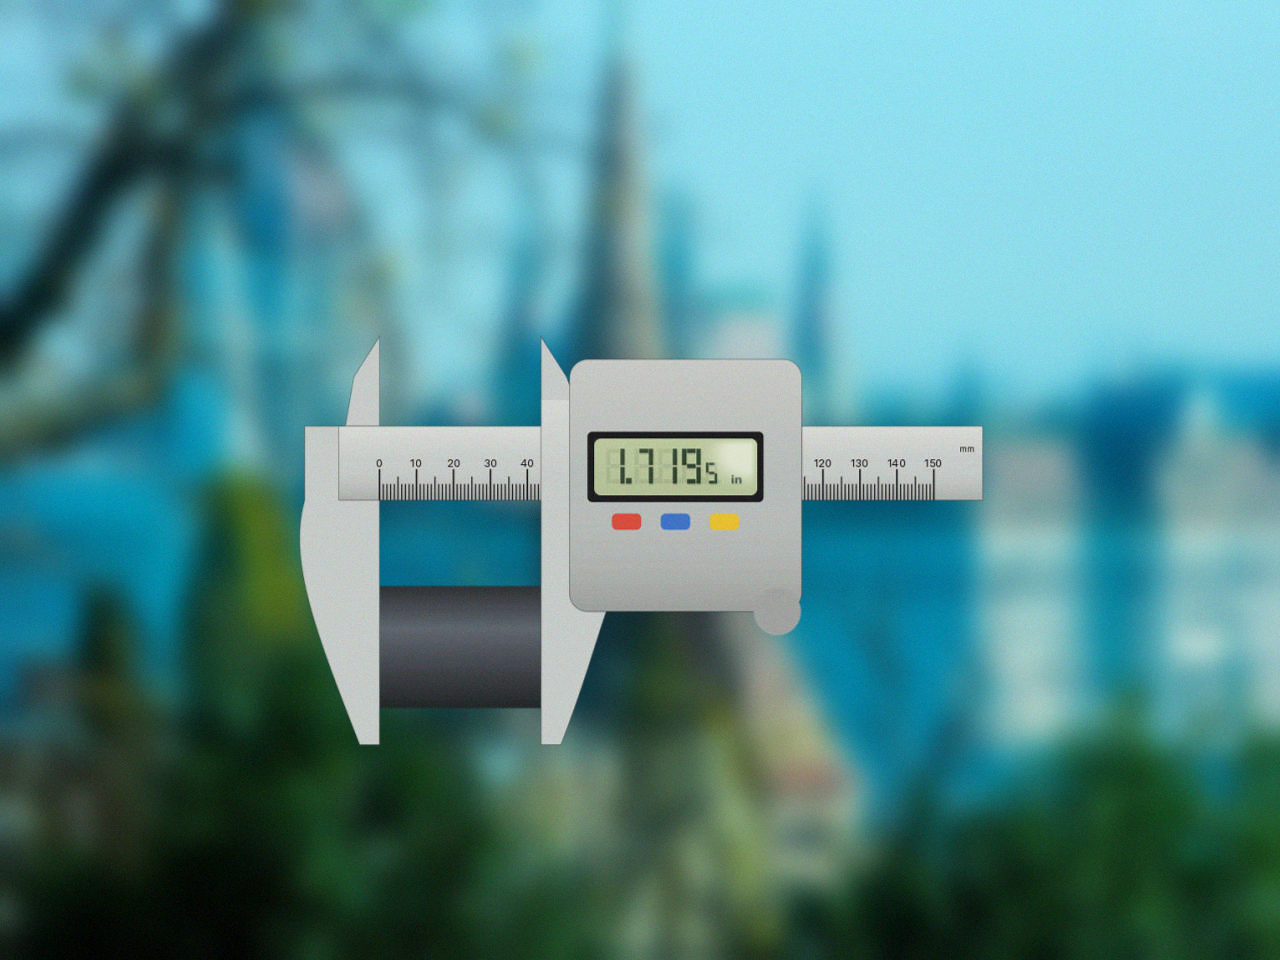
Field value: 1.7195 (in)
